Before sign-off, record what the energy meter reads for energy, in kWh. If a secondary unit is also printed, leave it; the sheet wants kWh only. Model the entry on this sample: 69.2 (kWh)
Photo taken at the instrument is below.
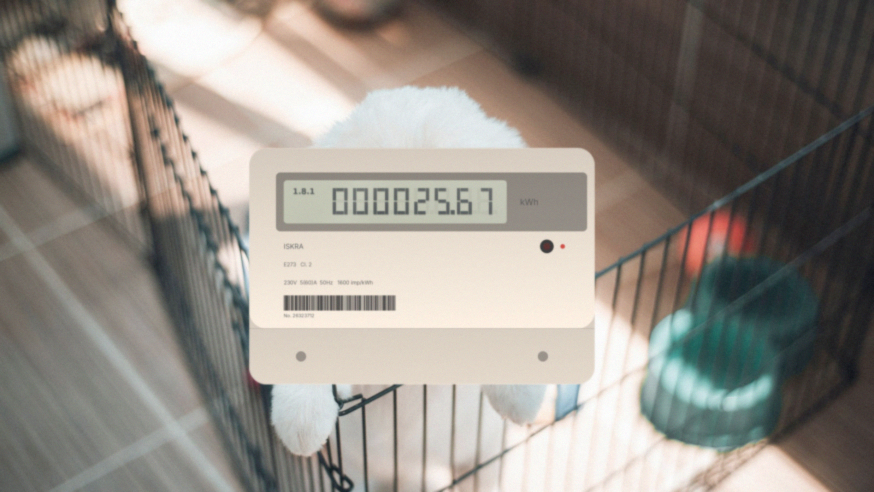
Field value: 25.67 (kWh)
